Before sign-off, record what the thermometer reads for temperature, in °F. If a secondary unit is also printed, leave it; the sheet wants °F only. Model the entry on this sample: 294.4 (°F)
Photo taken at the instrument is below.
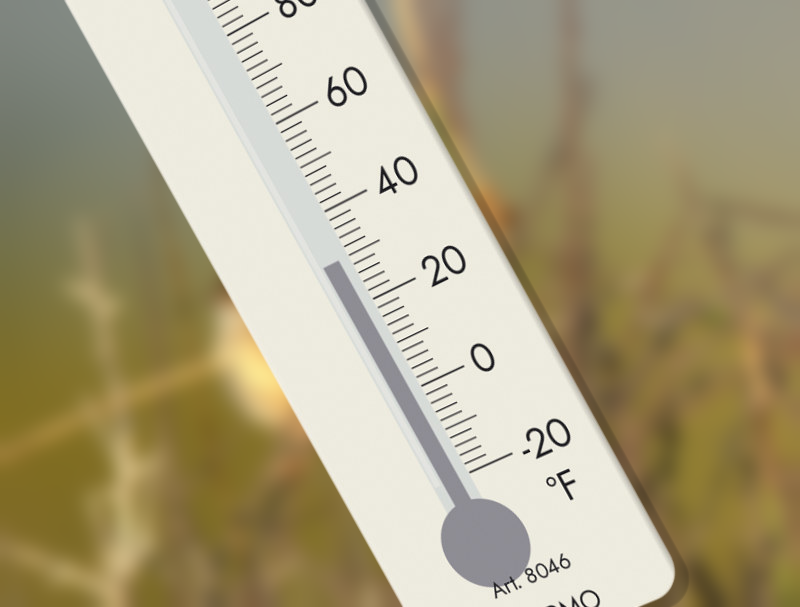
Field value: 30 (°F)
